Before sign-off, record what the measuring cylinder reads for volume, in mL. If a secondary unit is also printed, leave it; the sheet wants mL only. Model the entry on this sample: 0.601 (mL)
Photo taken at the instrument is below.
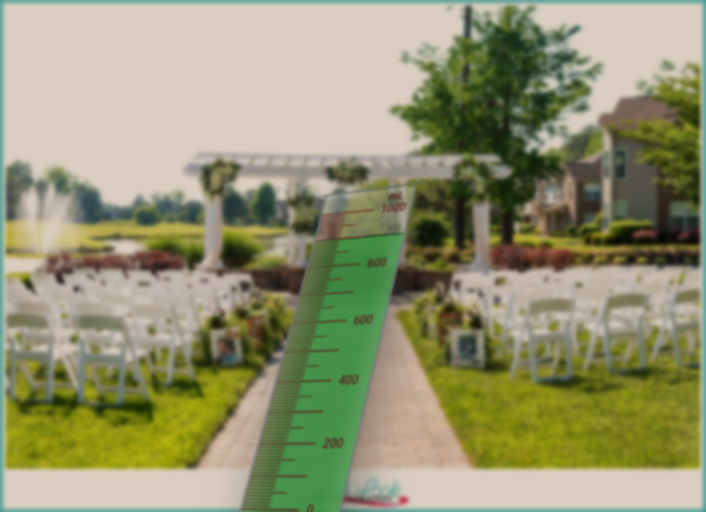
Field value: 900 (mL)
